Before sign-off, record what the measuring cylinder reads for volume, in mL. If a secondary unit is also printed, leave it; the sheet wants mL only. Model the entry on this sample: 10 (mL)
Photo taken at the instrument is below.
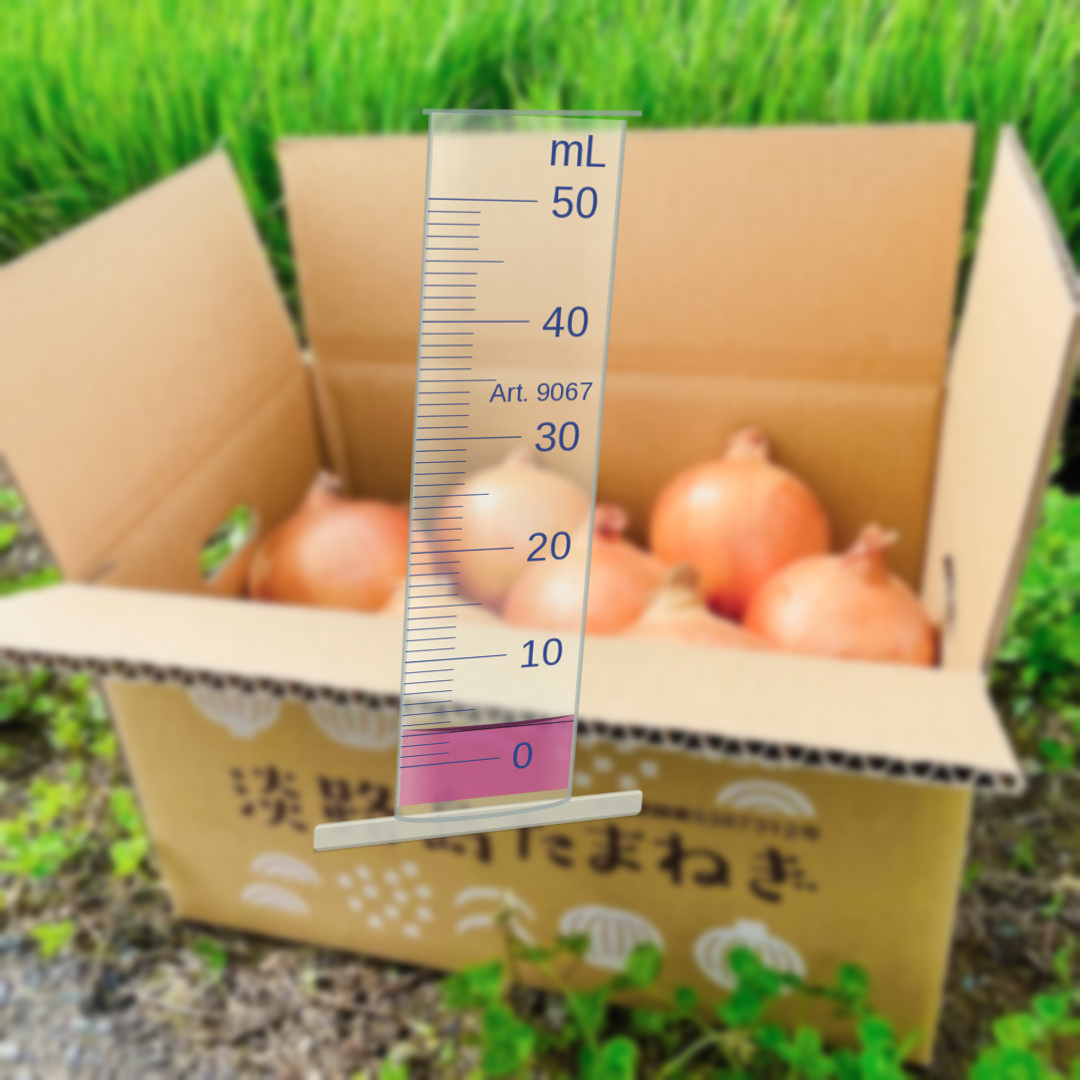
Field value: 3 (mL)
